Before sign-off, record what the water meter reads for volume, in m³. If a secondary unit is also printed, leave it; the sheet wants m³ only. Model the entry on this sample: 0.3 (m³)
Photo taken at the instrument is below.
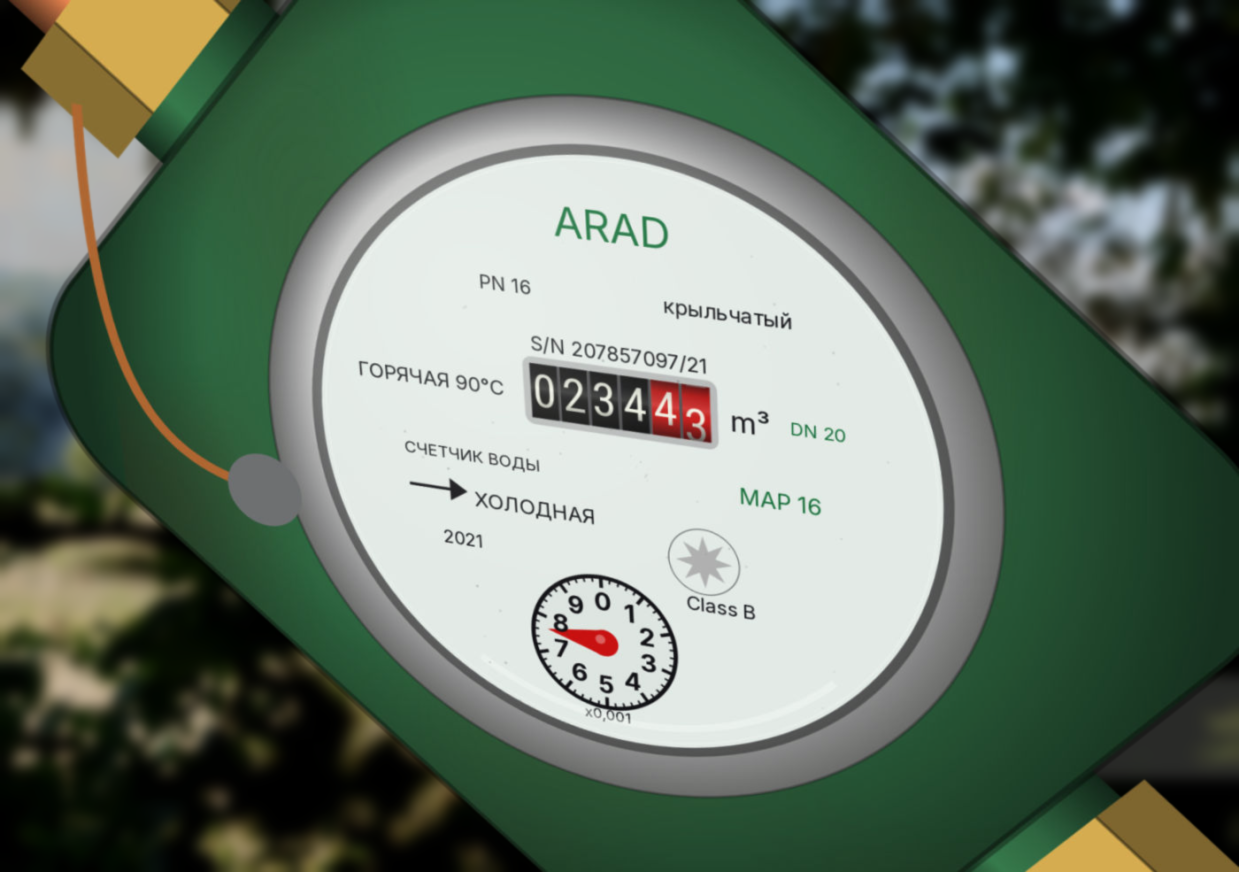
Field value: 234.427 (m³)
